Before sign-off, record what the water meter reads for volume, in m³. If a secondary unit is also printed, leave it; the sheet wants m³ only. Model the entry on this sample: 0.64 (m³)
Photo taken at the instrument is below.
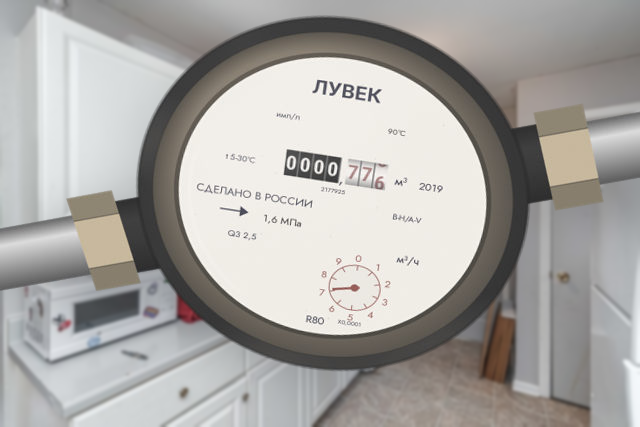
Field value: 0.7757 (m³)
